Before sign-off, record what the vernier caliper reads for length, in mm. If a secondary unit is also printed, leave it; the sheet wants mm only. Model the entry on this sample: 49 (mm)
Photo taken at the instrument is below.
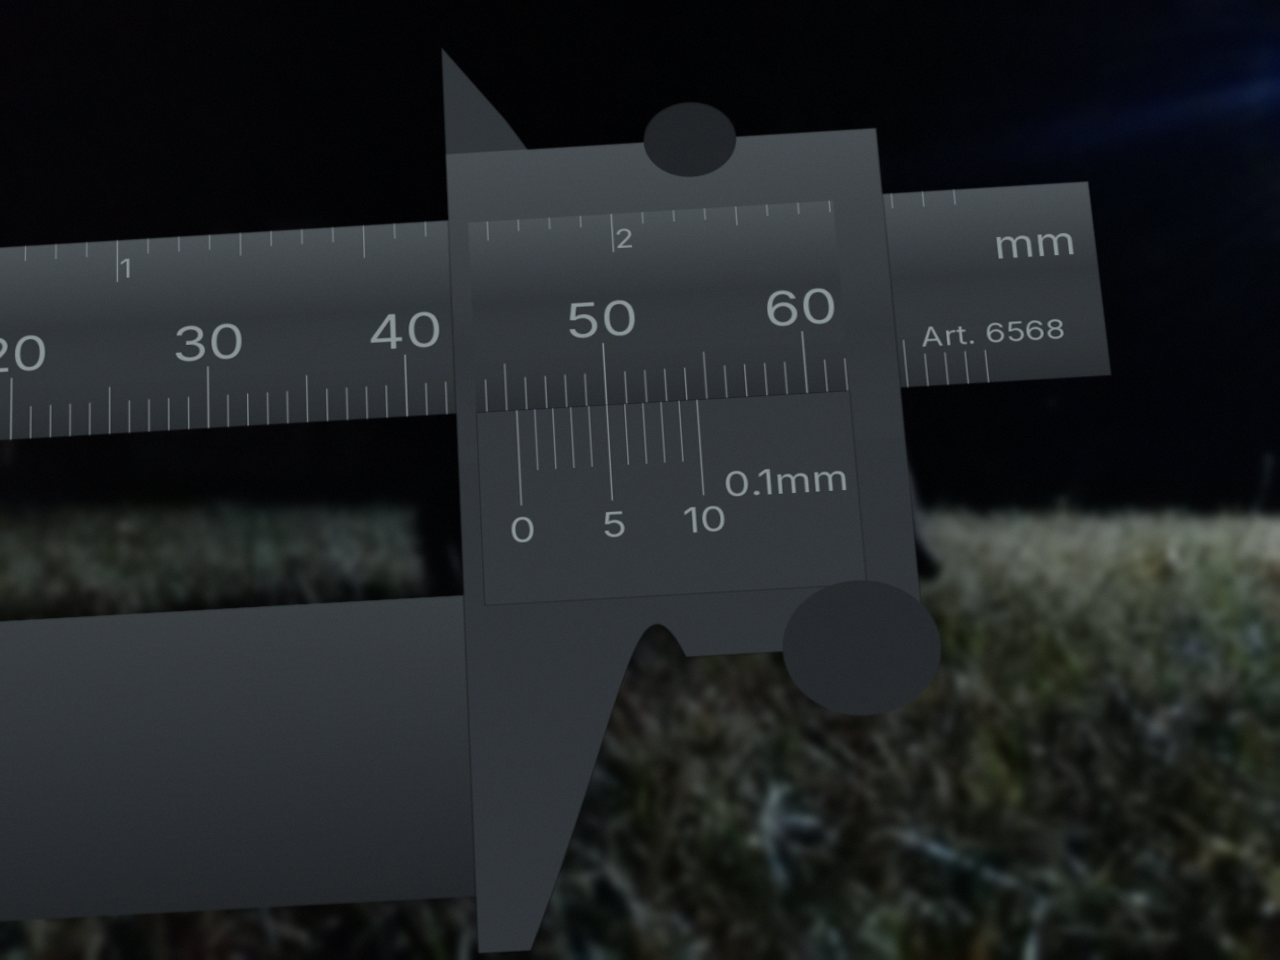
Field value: 45.5 (mm)
